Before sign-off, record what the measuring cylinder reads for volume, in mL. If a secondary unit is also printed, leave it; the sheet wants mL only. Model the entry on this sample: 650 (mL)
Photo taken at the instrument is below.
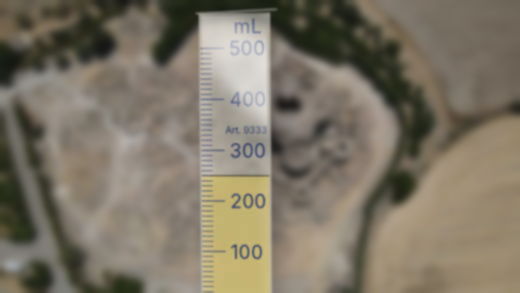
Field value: 250 (mL)
